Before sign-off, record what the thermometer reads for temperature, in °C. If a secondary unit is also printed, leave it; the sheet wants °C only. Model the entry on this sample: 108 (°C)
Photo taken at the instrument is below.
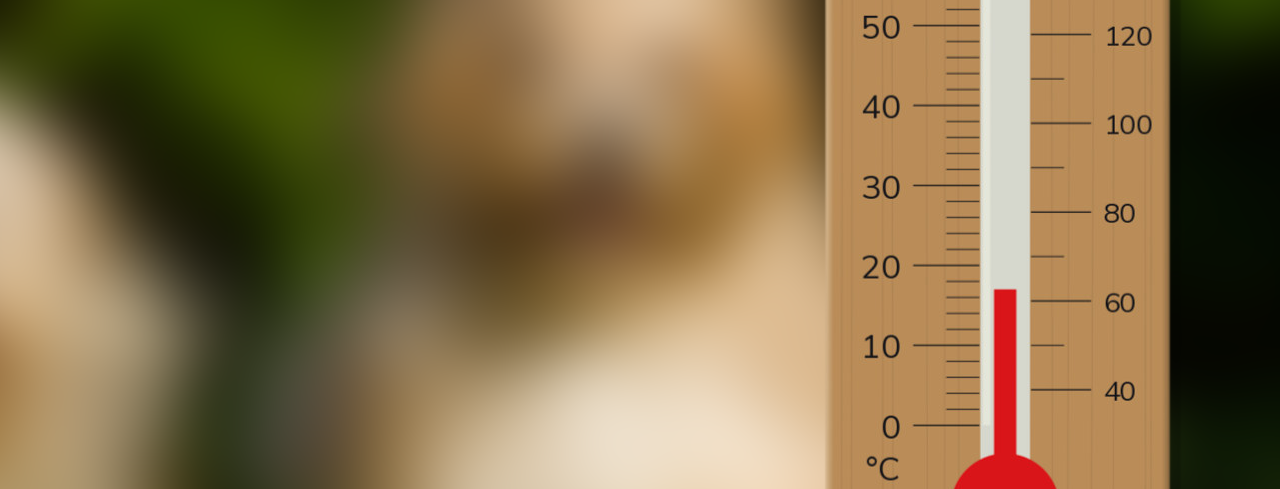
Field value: 17 (°C)
